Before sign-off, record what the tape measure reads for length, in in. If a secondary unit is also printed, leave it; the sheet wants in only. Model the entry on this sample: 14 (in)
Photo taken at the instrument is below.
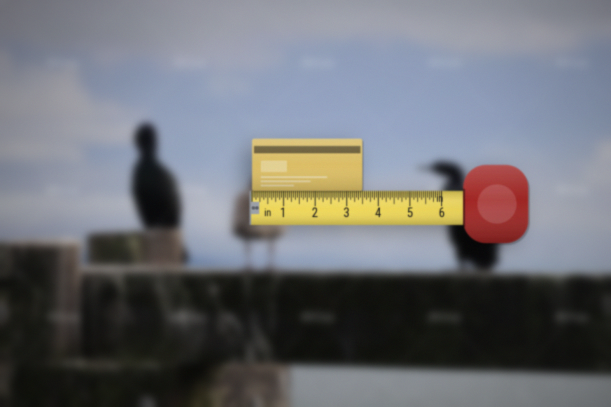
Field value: 3.5 (in)
